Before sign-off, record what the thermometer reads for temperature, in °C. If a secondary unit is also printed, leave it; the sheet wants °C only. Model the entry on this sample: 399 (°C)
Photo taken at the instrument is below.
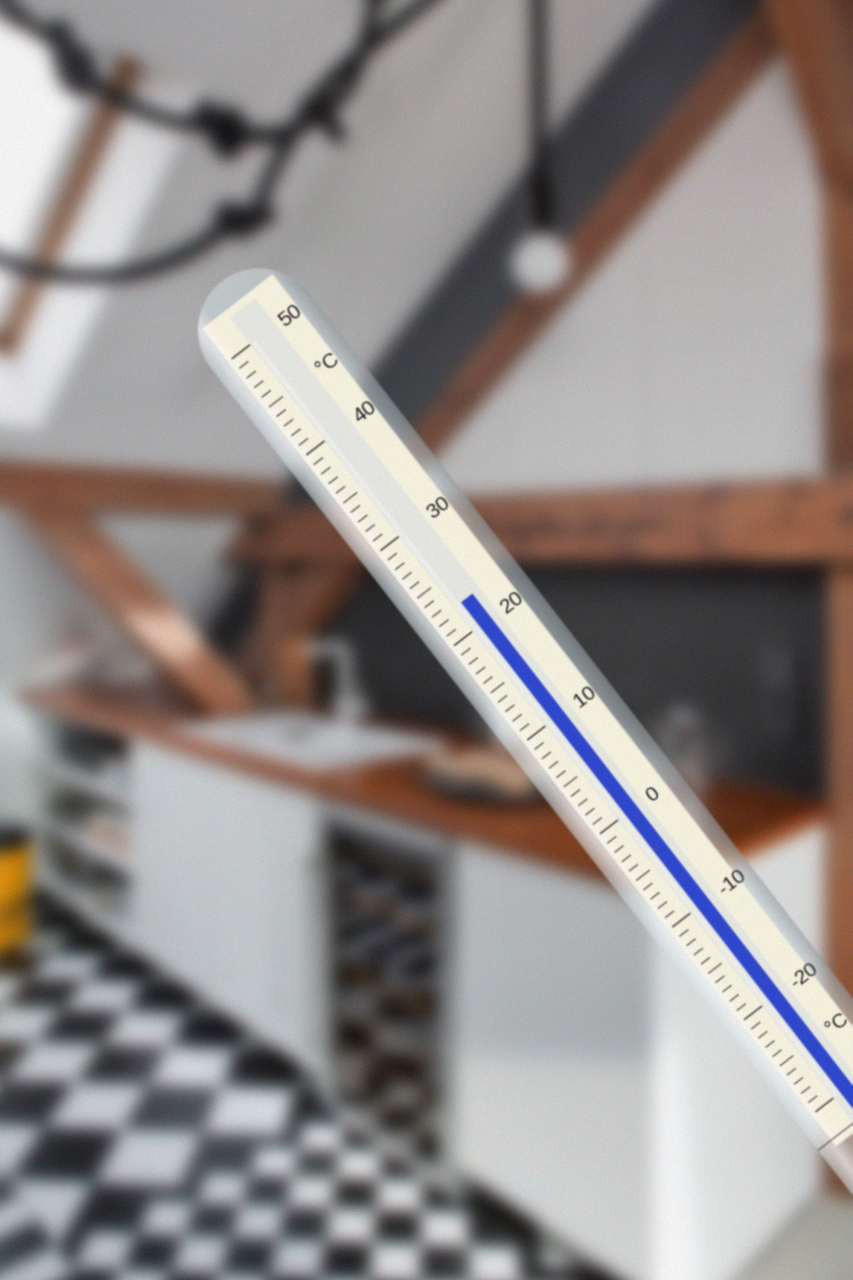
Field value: 22.5 (°C)
